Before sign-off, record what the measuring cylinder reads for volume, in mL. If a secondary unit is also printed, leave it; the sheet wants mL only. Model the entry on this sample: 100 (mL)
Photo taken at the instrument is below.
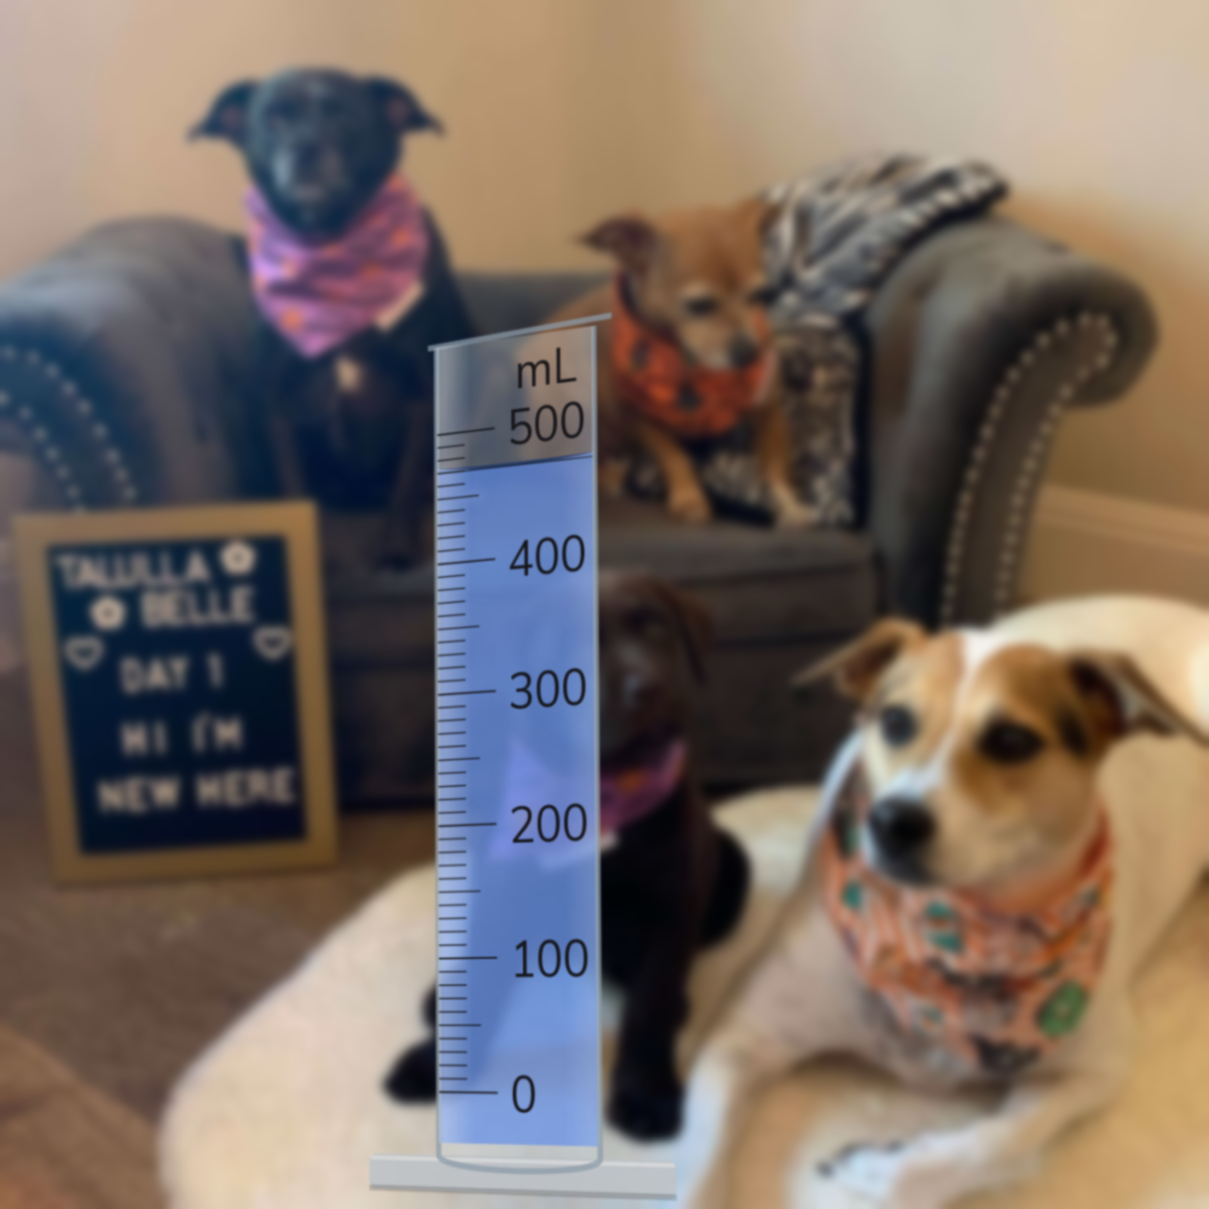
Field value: 470 (mL)
